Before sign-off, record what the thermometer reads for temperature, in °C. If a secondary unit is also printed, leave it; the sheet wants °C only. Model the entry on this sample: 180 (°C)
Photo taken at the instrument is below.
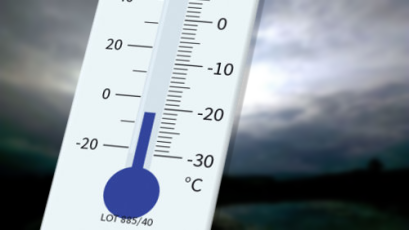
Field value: -21 (°C)
